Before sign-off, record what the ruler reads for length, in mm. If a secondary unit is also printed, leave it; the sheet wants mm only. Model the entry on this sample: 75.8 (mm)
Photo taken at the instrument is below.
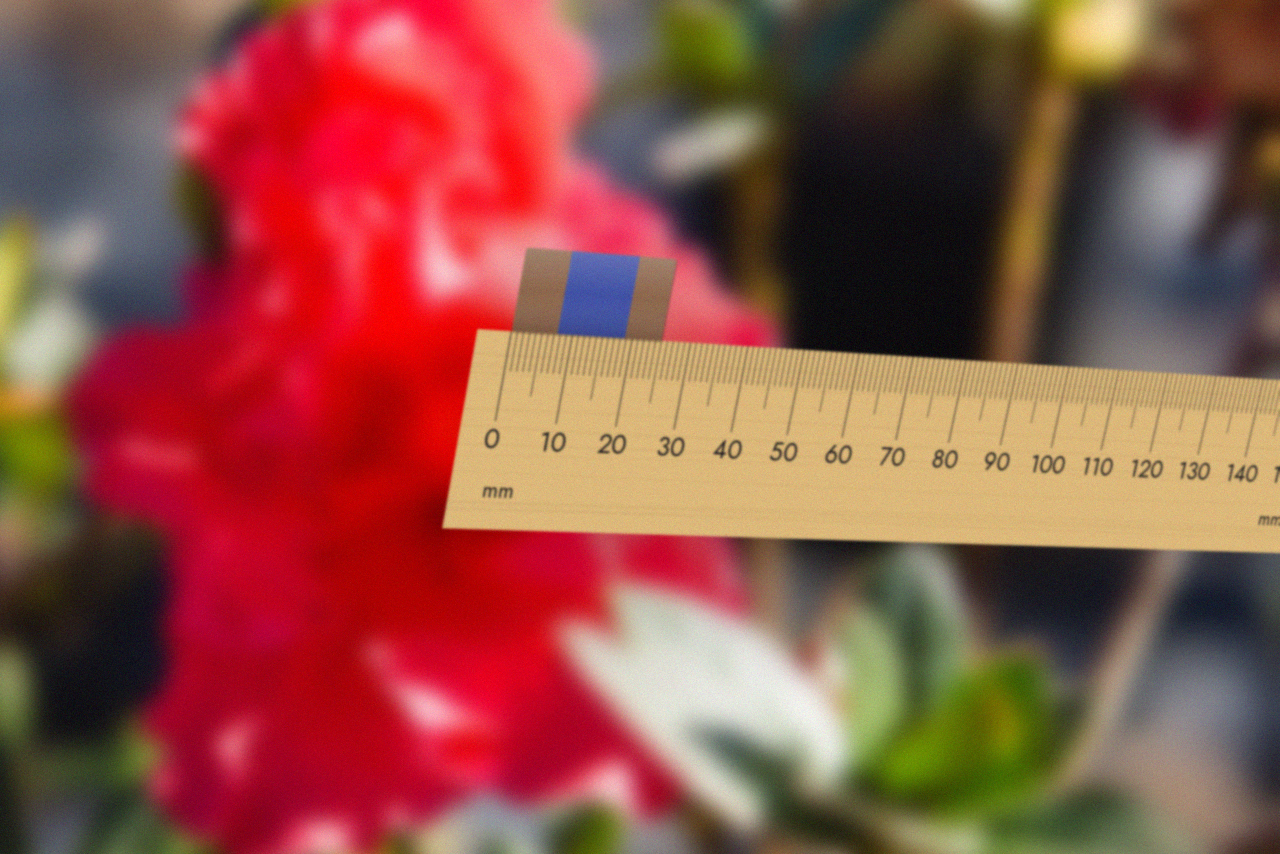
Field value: 25 (mm)
